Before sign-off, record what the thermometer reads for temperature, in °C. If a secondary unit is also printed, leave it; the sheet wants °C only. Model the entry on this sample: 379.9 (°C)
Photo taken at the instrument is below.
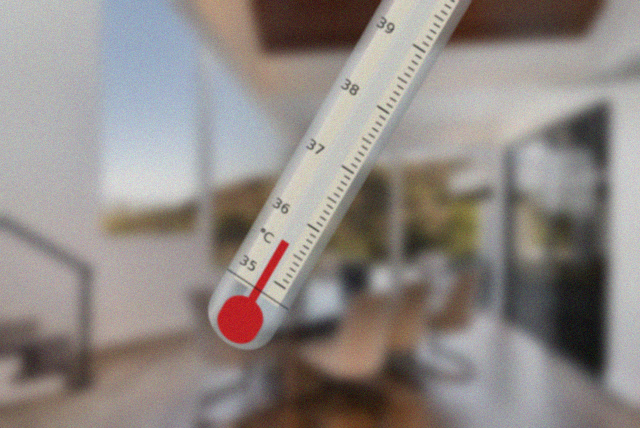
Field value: 35.6 (°C)
